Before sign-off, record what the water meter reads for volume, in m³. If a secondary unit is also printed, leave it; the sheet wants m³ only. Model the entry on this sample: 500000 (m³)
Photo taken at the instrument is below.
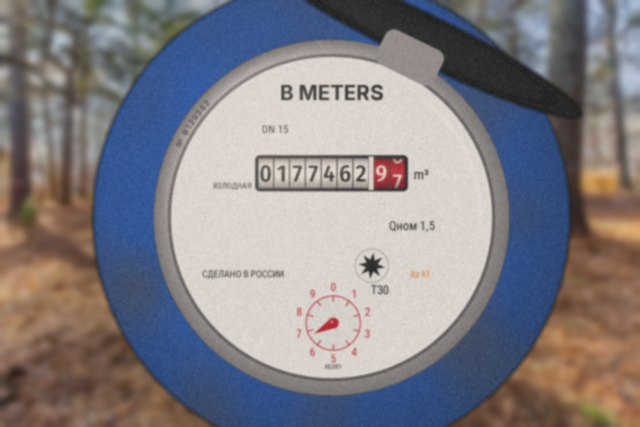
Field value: 177462.966 (m³)
